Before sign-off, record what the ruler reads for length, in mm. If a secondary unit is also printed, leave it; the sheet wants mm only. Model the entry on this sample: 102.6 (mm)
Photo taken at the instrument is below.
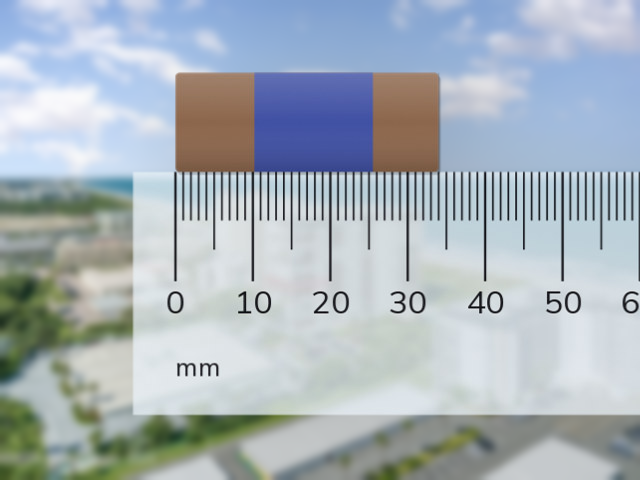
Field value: 34 (mm)
